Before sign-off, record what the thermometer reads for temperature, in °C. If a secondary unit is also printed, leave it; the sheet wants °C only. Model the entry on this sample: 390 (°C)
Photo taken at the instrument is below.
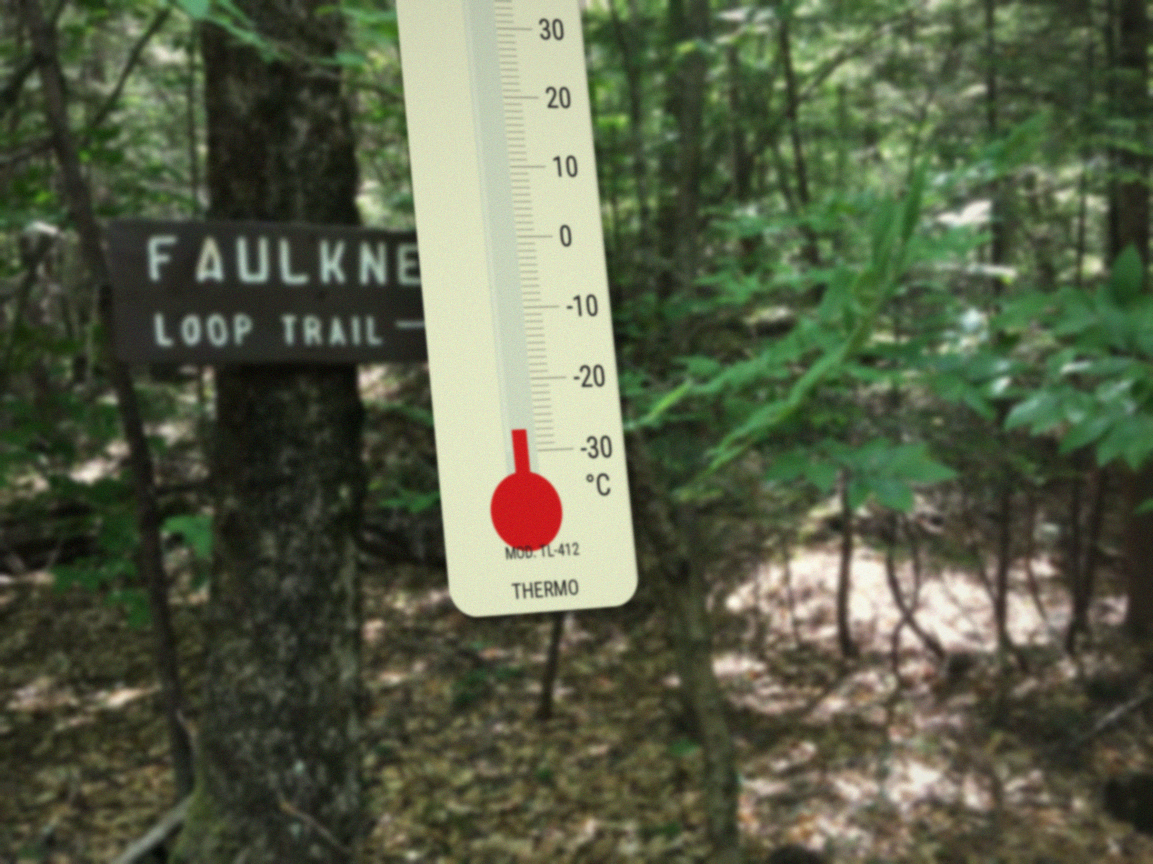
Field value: -27 (°C)
